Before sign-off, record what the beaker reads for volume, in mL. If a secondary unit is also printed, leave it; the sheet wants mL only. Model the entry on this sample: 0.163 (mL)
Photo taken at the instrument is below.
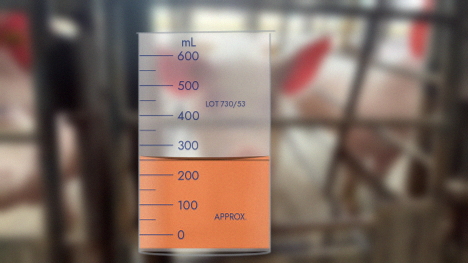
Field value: 250 (mL)
